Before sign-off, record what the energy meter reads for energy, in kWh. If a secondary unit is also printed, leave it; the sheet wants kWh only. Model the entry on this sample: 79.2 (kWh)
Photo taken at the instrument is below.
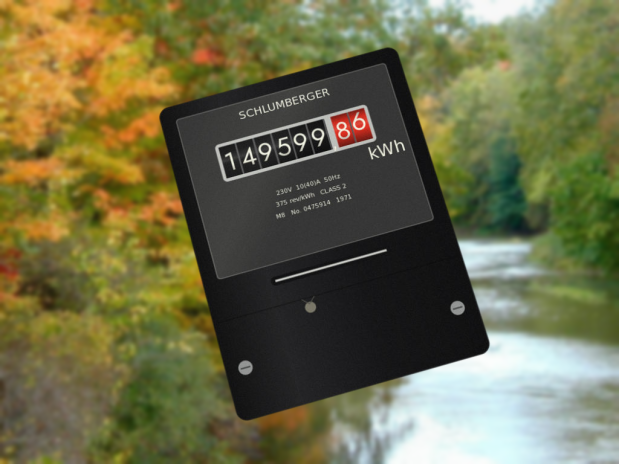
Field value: 149599.86 (kWh)
